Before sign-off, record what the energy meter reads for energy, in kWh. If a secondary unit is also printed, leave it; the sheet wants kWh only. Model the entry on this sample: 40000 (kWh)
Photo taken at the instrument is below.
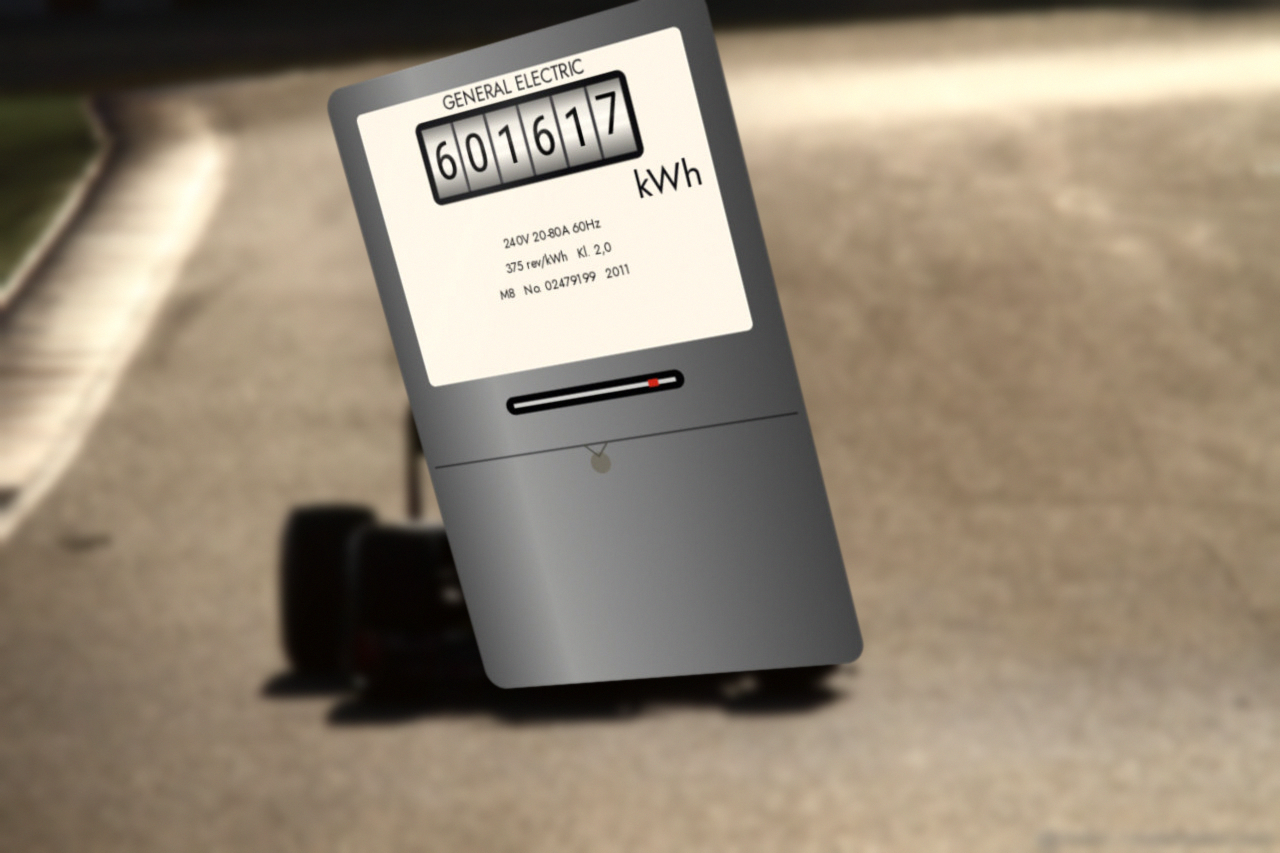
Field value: 601617 (kWh)
